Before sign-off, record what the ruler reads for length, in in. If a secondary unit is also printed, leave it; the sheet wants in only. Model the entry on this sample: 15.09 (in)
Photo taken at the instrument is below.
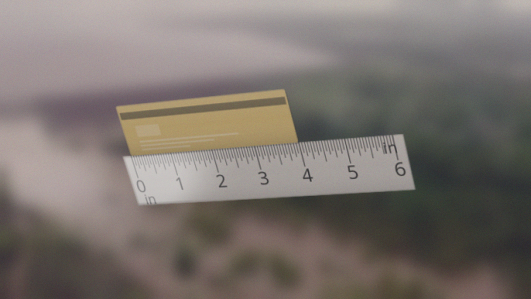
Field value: 4 (in)
